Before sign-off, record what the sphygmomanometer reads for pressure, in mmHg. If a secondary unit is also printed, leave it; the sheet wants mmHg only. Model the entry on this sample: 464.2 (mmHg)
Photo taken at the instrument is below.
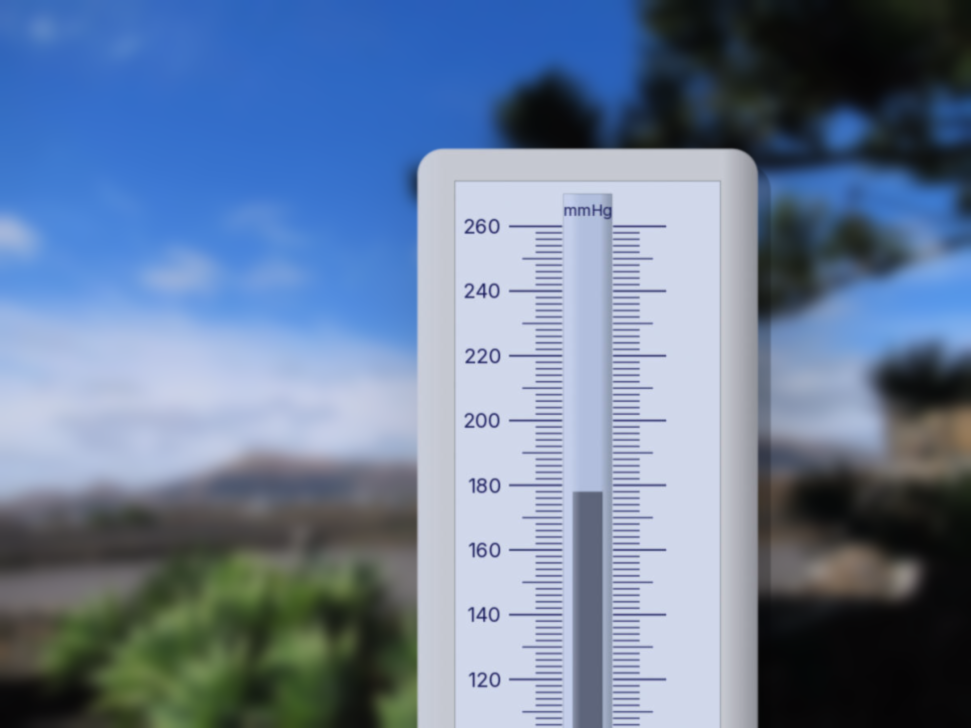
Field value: 178 (mmHg)
